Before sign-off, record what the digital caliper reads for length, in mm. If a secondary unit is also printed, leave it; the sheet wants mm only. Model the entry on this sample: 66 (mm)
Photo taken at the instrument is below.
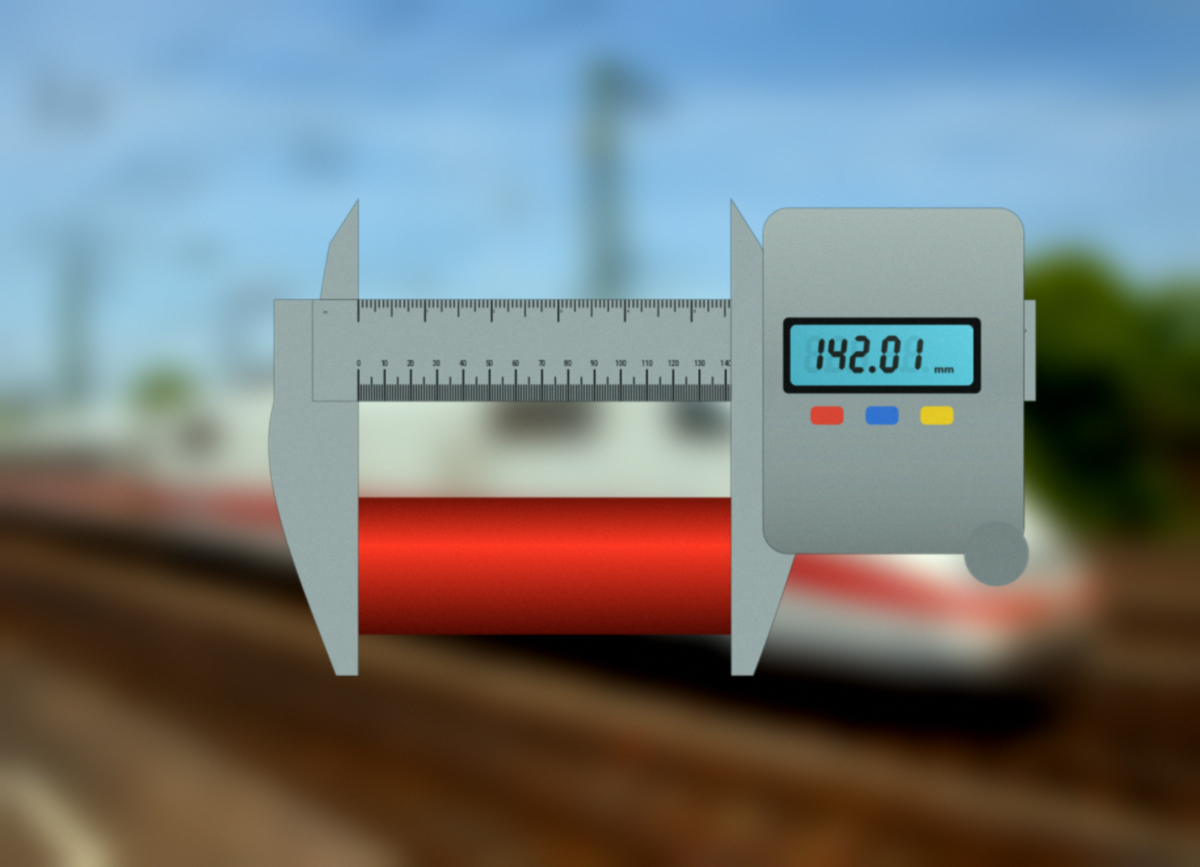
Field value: 142.01 (mm)
